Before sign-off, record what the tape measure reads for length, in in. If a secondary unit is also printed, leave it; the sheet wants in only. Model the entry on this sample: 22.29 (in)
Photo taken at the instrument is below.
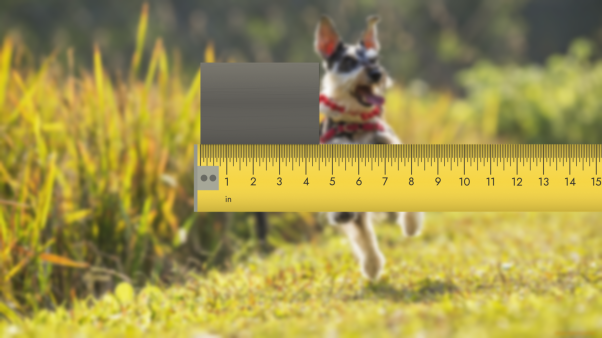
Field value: 4.5 (in)
